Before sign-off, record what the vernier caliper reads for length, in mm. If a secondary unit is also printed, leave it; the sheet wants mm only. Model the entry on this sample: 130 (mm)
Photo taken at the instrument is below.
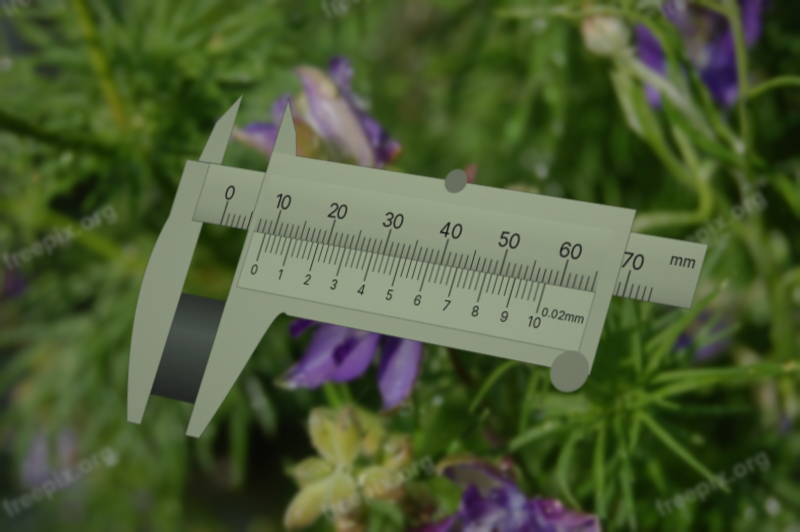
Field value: 8.5 (mm)
